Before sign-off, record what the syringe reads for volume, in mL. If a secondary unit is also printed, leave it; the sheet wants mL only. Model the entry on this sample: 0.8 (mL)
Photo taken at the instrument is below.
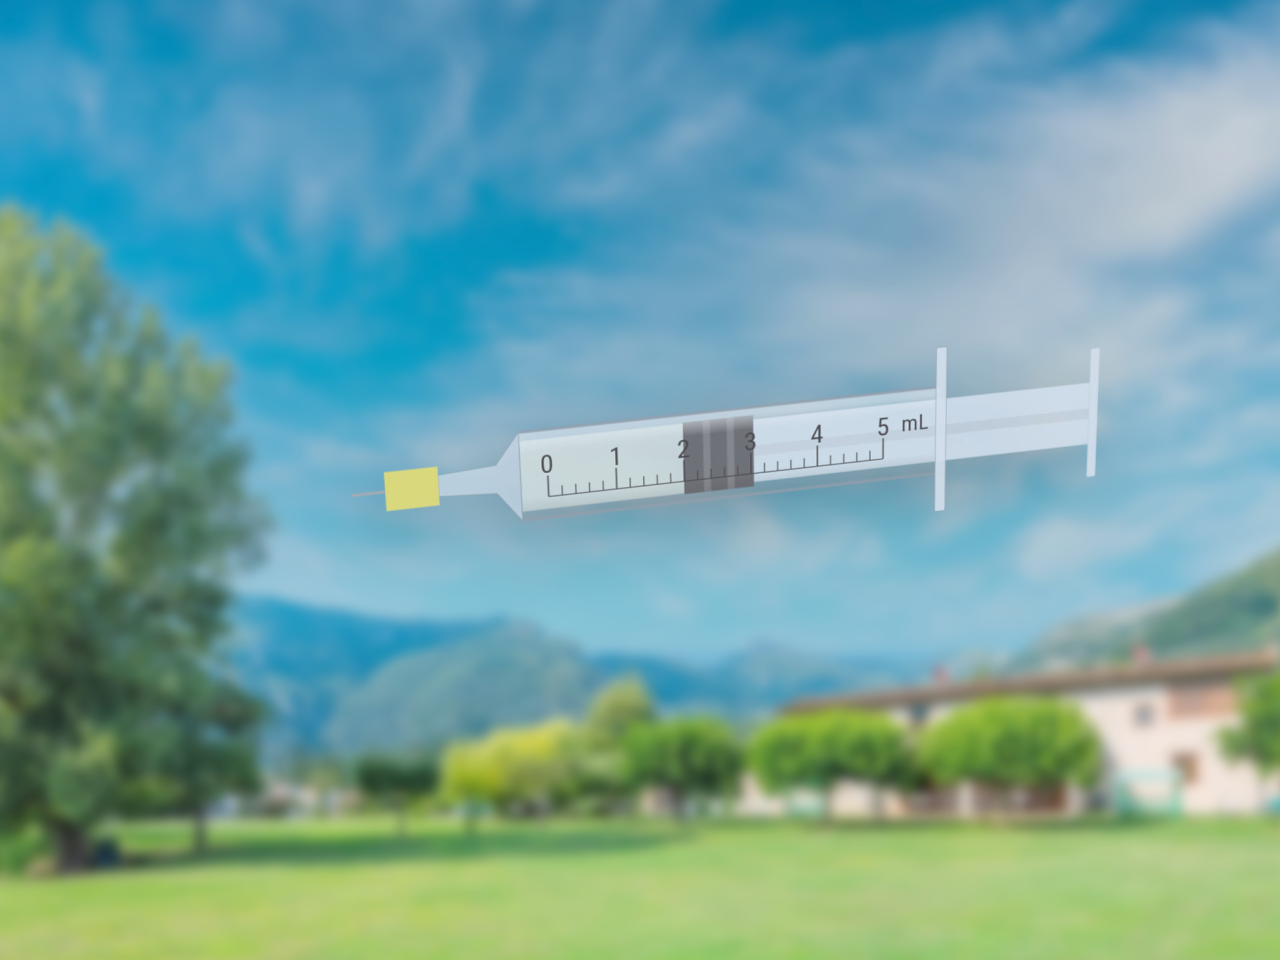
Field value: 2 (mL)
